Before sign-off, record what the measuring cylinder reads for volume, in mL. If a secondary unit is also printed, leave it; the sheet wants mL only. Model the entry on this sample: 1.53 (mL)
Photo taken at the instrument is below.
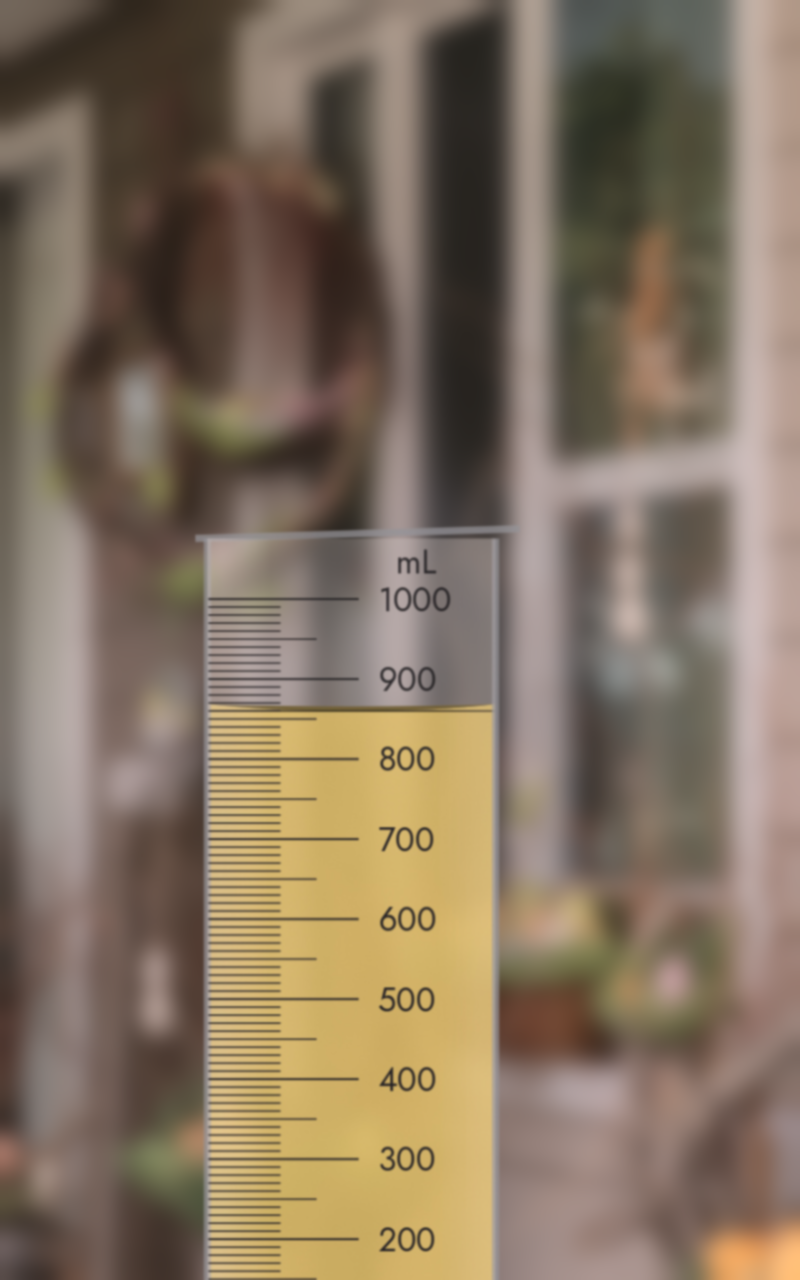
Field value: 860 (mL)
